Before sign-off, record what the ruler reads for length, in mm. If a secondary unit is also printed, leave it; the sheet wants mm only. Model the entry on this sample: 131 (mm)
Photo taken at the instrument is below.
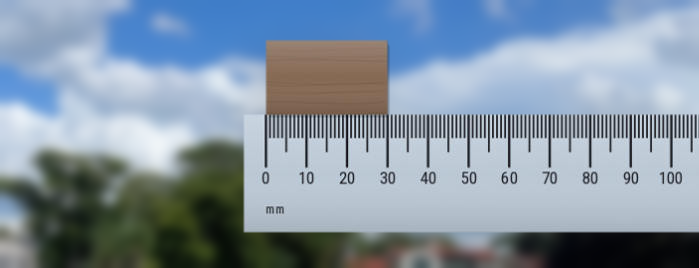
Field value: 30 (mm)
